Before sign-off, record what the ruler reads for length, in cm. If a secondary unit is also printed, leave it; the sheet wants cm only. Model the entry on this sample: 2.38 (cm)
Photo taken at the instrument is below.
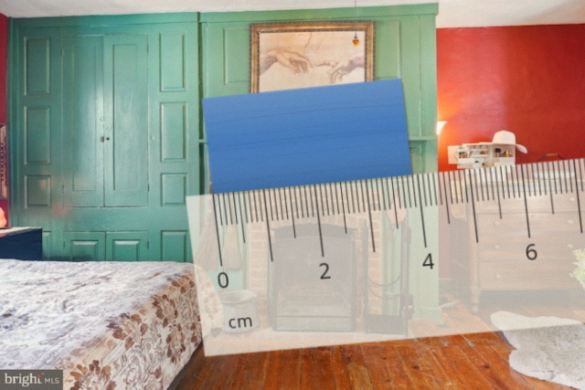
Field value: 3.9 (cm)
